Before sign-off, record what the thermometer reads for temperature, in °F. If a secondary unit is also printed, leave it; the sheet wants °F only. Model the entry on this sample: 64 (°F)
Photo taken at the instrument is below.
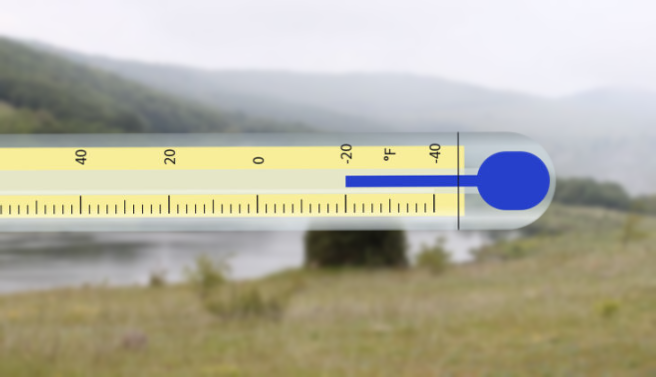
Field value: -20 (°F)
